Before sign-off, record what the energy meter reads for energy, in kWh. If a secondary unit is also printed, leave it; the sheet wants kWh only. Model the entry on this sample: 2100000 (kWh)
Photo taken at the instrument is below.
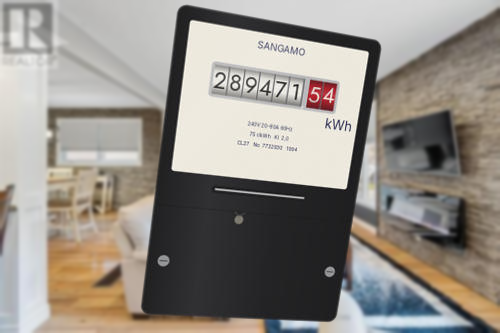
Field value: 289471.54 (kWh)
